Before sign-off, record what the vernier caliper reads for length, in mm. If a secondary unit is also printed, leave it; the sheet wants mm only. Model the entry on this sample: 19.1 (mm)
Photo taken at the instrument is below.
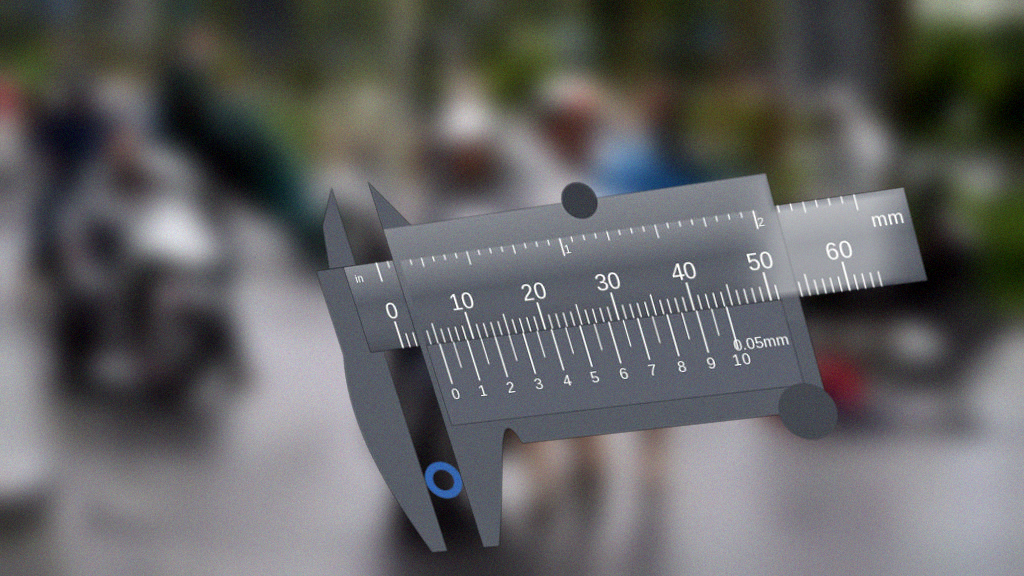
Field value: 5.2 (mm)
